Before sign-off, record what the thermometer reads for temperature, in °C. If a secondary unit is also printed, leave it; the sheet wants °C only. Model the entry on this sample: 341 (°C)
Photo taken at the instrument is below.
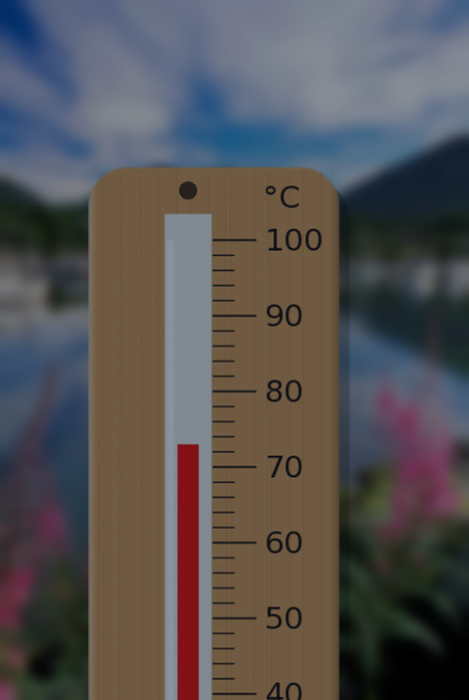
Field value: 73 (°C)
